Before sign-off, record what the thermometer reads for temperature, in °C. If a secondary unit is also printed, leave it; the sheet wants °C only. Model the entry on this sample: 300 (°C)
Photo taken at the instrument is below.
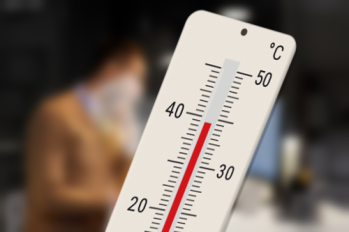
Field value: 39 (°C)
